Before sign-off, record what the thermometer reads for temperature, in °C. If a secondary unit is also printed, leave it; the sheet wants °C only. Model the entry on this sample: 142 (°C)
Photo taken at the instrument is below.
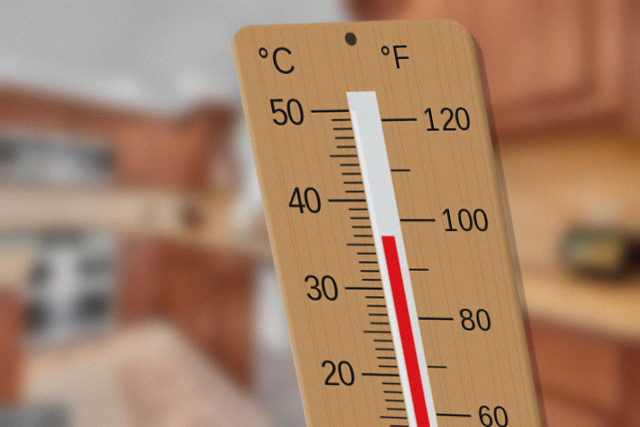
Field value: 36 (°C)
